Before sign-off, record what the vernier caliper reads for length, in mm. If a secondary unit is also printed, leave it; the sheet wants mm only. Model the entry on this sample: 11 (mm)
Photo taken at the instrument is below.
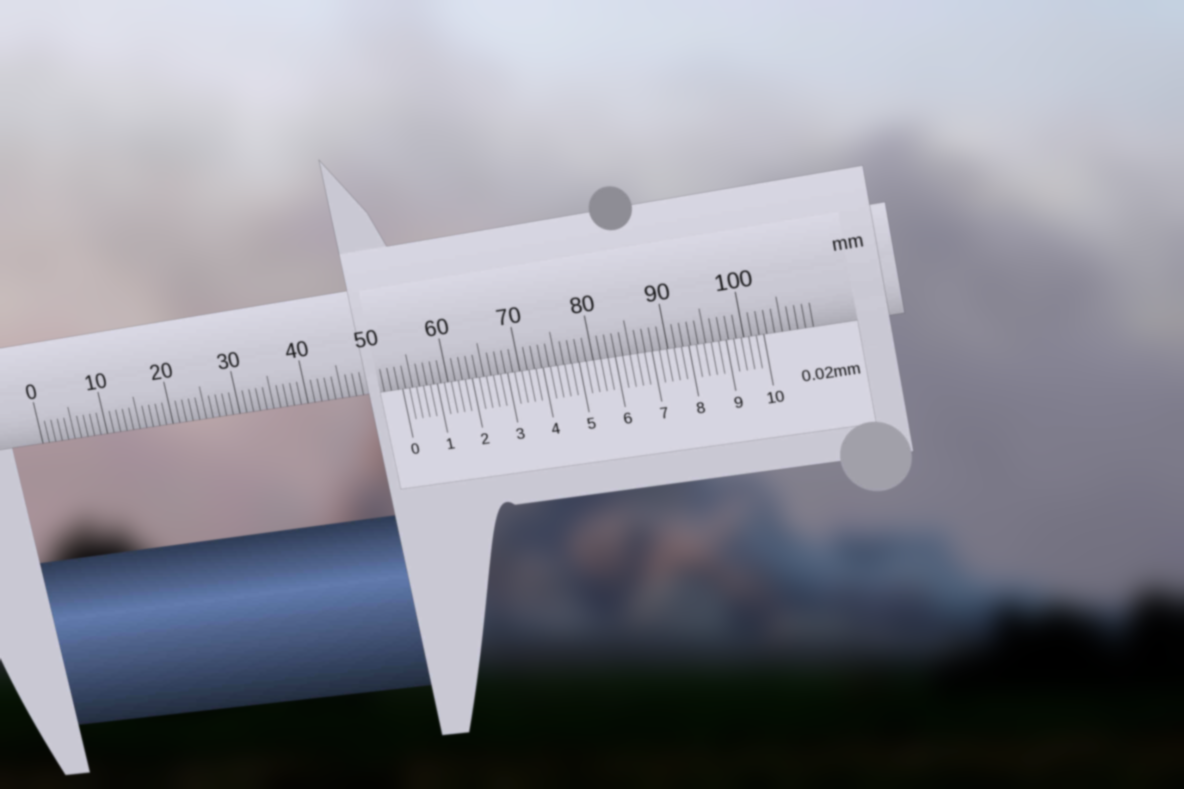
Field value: 53.6 (mm)
